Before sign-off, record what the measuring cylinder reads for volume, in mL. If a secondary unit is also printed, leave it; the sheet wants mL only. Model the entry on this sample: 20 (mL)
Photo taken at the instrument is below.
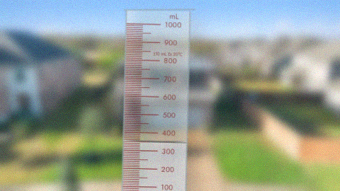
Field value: 350 (mL)
